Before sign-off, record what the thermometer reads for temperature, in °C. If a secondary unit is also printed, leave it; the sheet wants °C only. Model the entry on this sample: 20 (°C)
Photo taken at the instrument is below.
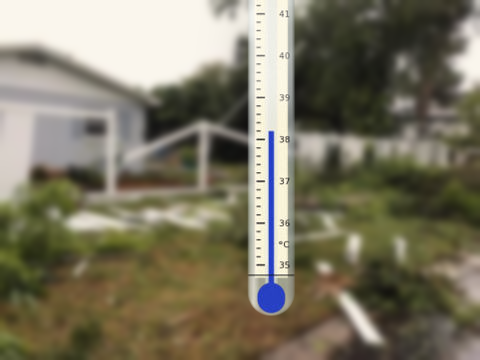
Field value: 38.2 (°C)
